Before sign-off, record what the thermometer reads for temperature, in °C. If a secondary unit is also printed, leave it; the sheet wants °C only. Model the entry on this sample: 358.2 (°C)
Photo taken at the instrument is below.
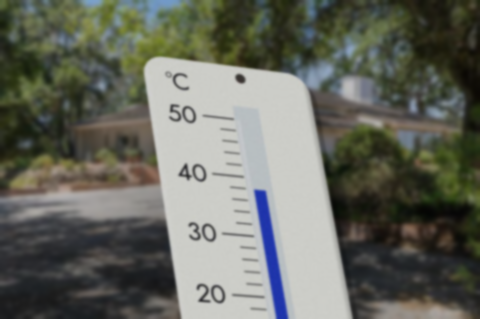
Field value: 38 (°C)
